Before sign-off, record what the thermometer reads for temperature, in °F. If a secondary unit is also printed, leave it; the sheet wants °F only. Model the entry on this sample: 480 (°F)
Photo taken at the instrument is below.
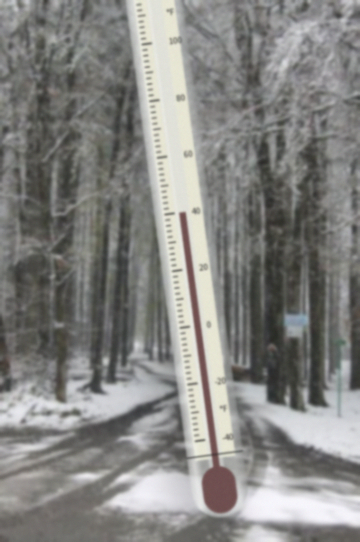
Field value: 40 (°F)
